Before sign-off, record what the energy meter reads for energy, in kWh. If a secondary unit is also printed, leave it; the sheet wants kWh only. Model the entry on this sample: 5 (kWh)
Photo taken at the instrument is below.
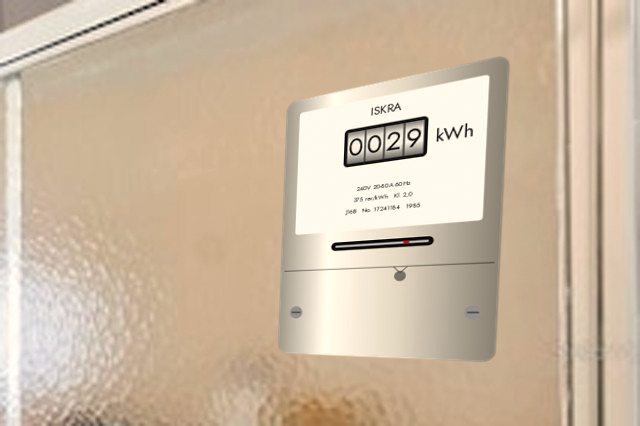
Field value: 29 (kWh)
